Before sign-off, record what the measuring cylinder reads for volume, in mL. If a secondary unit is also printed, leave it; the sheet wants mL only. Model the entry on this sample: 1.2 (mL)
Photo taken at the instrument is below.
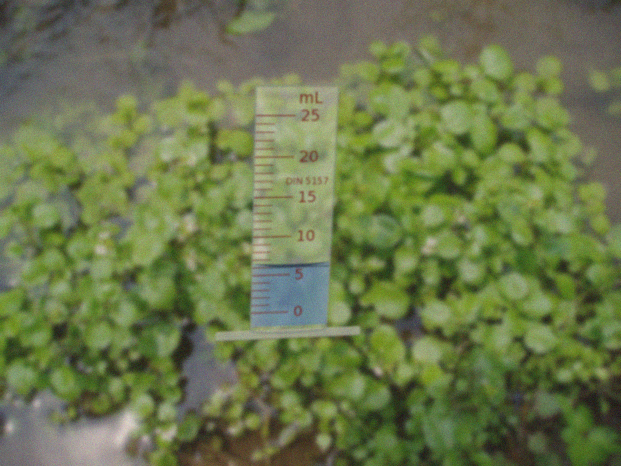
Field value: 6 (mL)
